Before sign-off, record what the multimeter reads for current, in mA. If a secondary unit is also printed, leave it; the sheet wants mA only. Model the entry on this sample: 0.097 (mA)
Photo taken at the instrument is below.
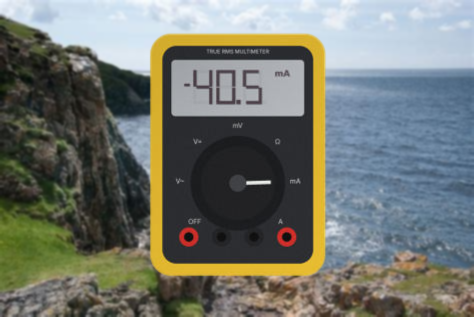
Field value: -40.5 (mA)
